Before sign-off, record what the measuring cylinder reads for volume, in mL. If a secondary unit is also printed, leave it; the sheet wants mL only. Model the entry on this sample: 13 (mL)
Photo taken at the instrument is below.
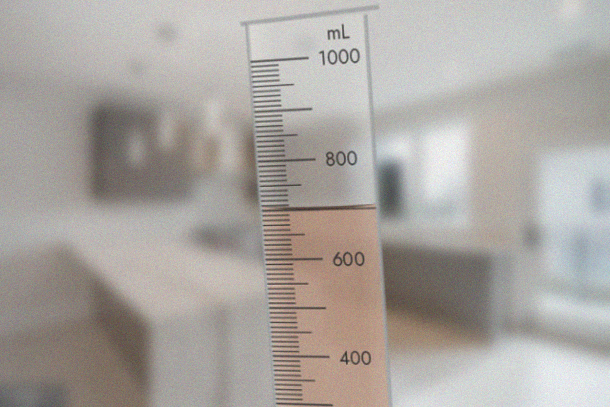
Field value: 700 (mL)
